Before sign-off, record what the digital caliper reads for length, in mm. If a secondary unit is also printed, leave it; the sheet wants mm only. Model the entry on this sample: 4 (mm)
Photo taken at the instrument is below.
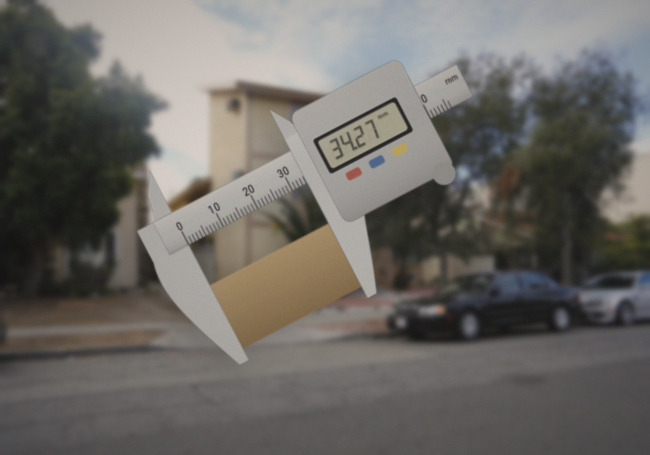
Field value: 34.27 (mm)
